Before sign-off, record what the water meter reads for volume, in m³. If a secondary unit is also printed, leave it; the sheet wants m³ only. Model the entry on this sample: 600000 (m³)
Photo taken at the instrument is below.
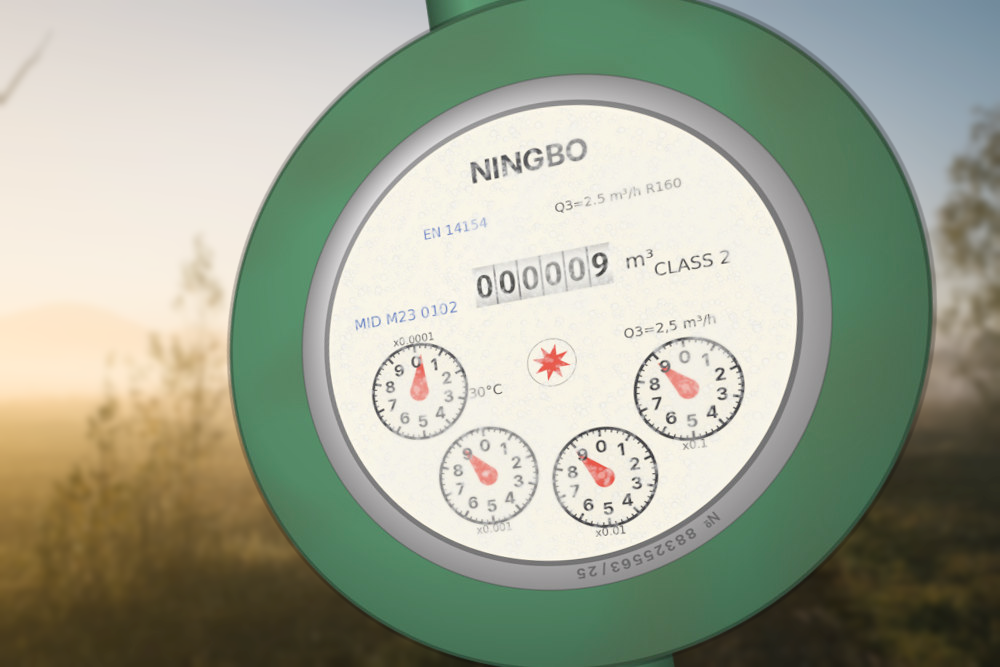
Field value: 9.8890 (m³)
